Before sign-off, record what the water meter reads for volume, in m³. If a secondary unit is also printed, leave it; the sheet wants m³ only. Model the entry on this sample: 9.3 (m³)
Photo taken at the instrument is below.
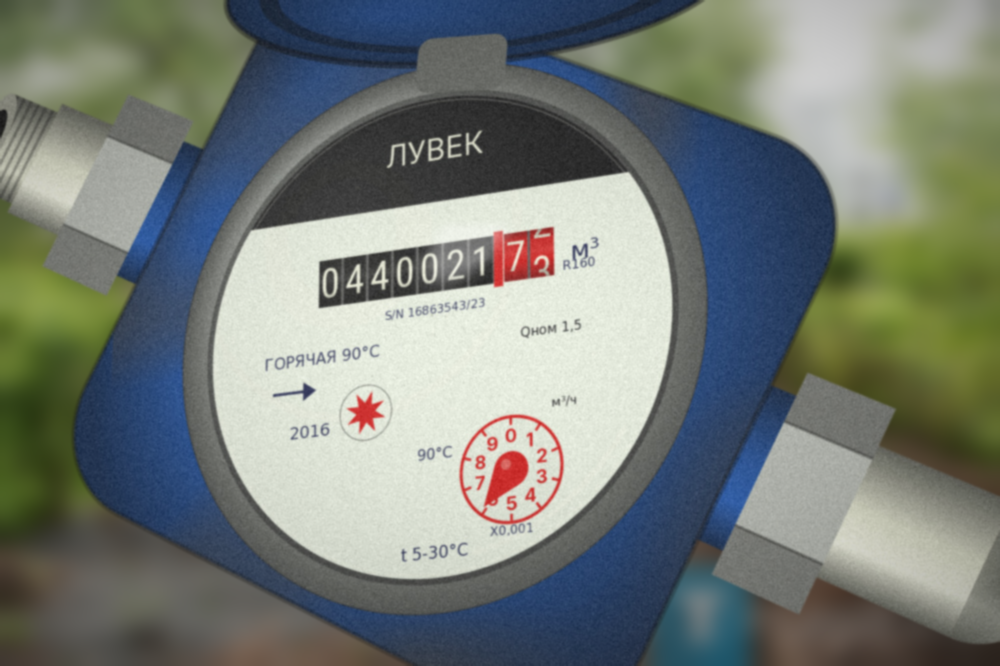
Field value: 440021.726 (m³)
